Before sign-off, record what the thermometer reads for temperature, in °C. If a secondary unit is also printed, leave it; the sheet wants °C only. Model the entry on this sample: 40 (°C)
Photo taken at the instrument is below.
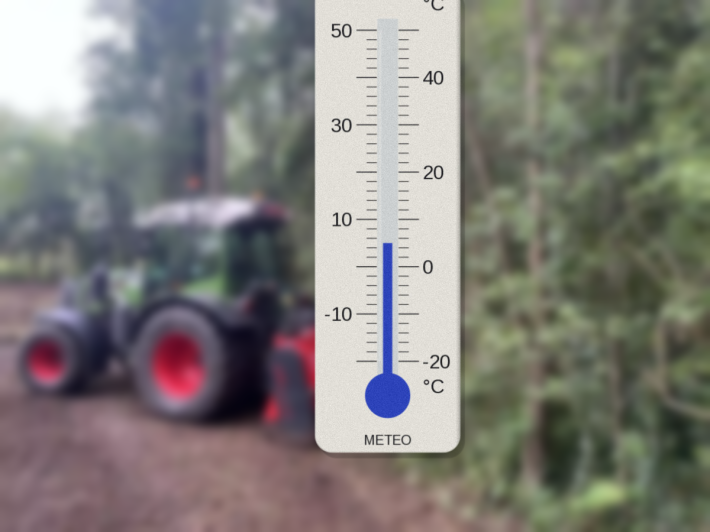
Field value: 5 (°C)
